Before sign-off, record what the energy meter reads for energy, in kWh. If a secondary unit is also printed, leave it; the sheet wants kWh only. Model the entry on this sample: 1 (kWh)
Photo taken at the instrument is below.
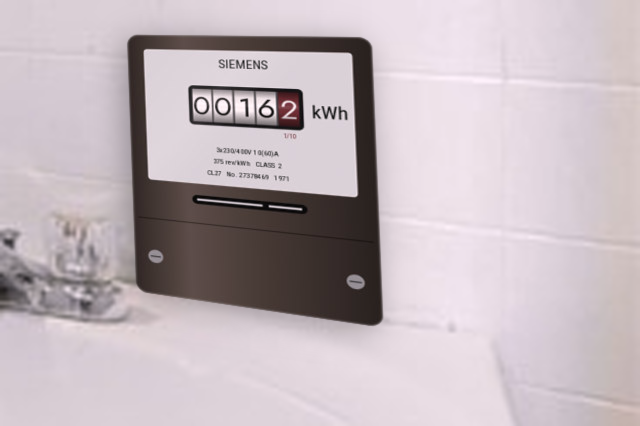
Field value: 16.2 (kWh)
